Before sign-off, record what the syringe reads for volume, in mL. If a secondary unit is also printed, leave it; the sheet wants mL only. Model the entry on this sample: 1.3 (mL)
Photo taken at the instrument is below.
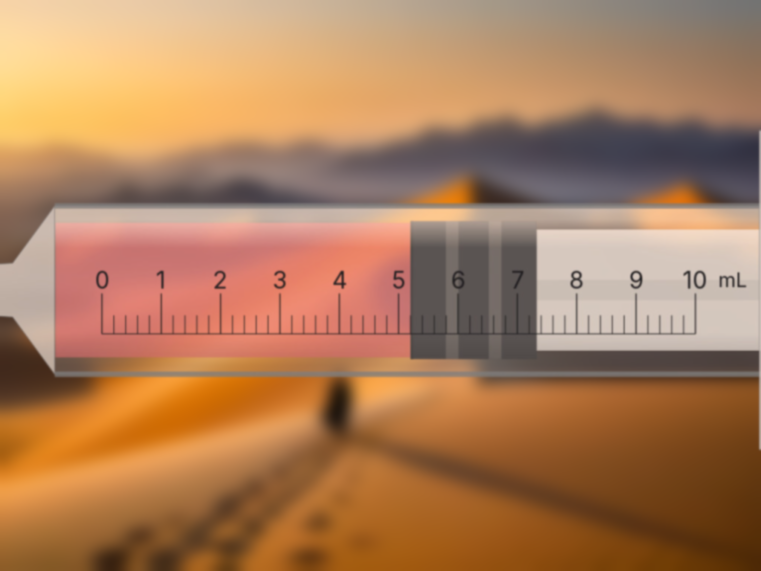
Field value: 5.2 (mL)
